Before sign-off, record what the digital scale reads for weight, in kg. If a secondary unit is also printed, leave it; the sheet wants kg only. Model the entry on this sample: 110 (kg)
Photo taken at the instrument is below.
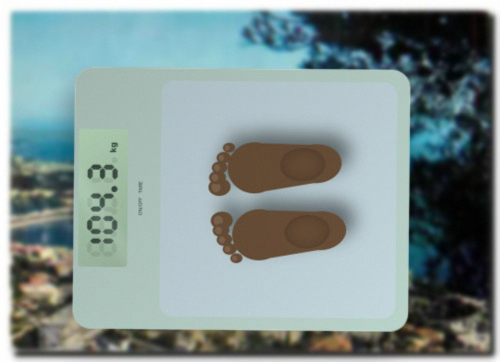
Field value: 104.3 (kg)
